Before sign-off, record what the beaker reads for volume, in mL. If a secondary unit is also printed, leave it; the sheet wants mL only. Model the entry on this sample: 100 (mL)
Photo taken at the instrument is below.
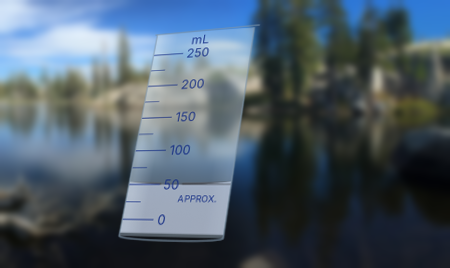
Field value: 50 (mL)
